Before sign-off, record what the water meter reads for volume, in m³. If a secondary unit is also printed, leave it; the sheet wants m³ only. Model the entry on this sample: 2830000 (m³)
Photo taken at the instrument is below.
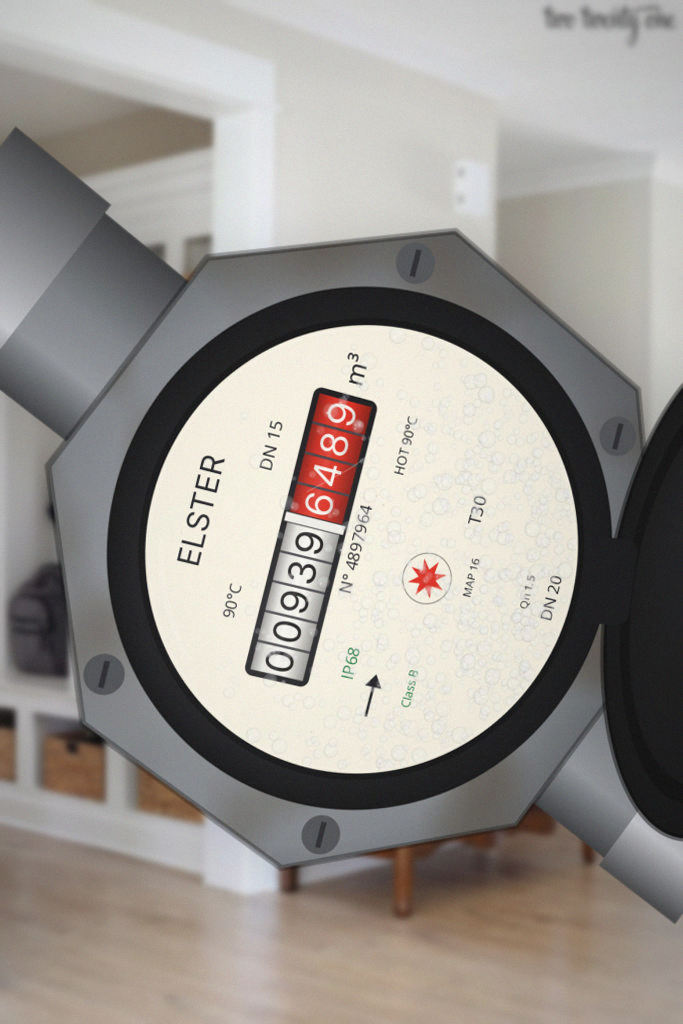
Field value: 939.6489 (m³)
